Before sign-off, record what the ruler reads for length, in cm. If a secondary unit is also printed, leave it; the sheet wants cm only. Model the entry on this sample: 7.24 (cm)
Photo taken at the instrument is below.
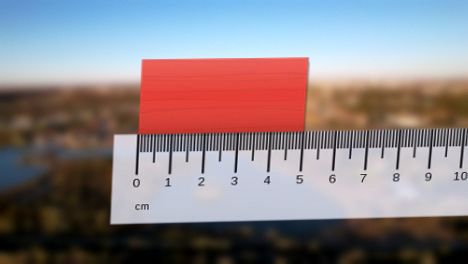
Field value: 5 (cm)
